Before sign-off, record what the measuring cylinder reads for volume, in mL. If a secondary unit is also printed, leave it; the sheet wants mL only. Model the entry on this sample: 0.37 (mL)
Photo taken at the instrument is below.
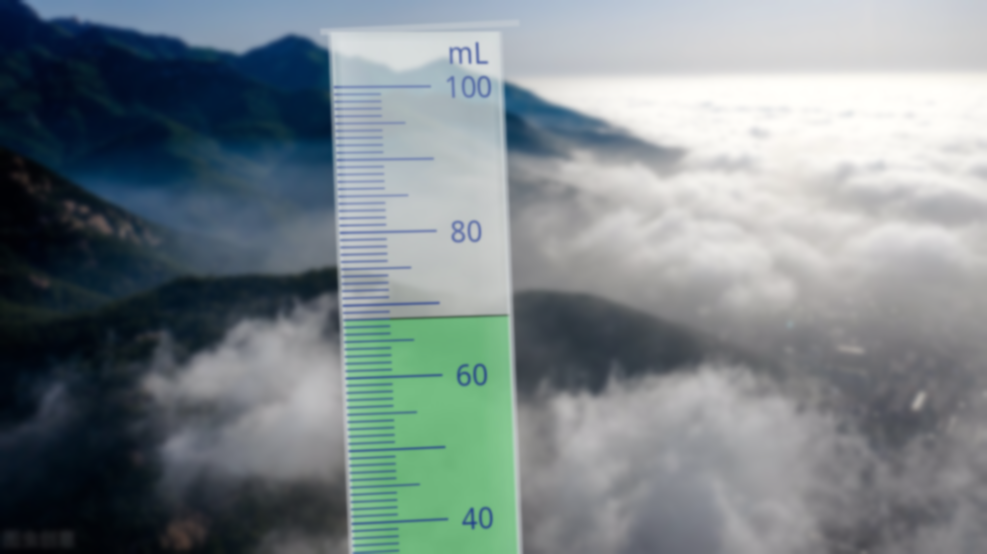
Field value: 68 (mL)
